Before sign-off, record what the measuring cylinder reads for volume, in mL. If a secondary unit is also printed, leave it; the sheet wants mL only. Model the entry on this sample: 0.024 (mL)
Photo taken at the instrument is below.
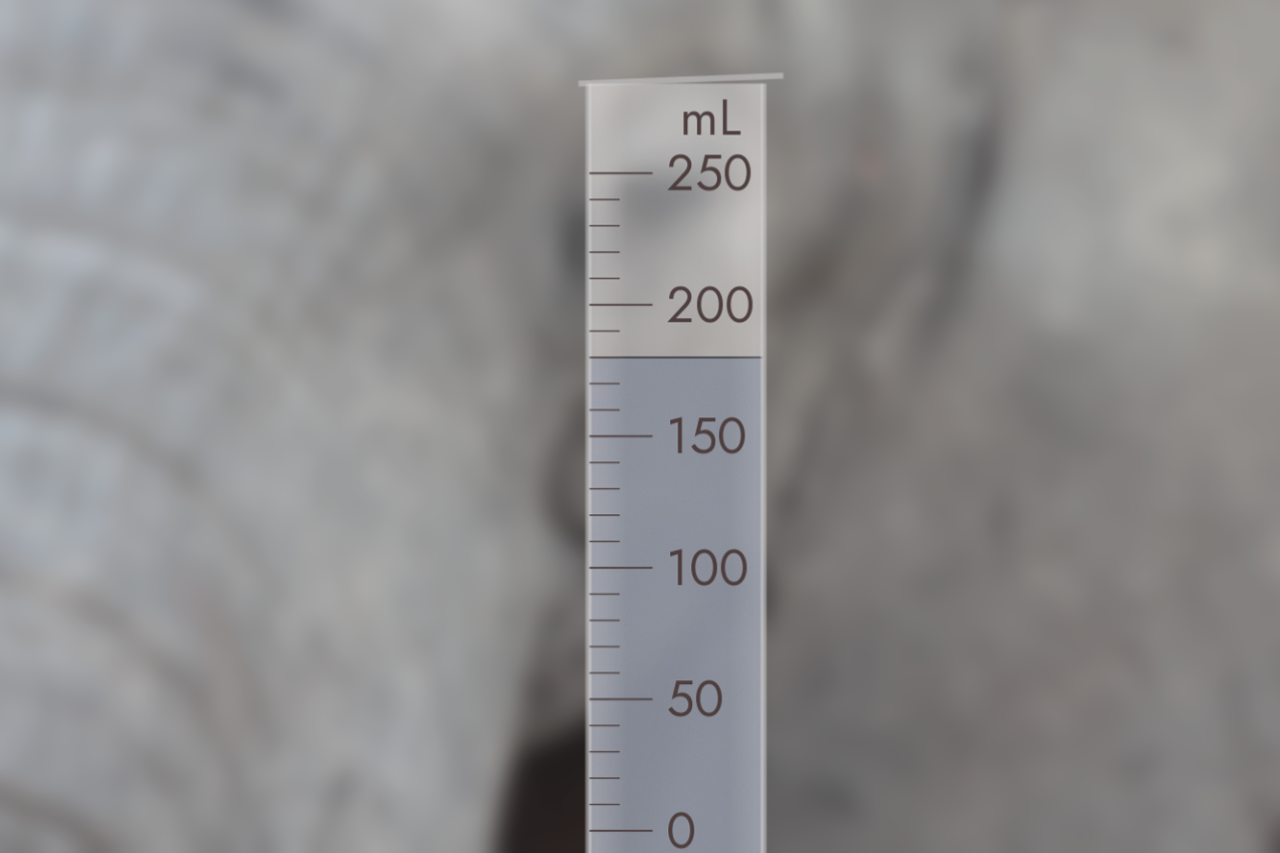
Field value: 180 (mL)
